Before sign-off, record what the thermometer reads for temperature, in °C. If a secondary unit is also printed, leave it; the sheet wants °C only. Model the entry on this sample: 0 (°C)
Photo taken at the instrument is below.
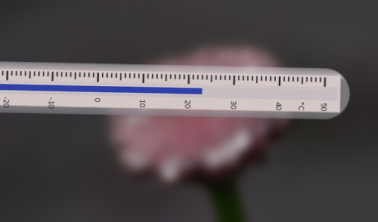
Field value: 23 (°C)
